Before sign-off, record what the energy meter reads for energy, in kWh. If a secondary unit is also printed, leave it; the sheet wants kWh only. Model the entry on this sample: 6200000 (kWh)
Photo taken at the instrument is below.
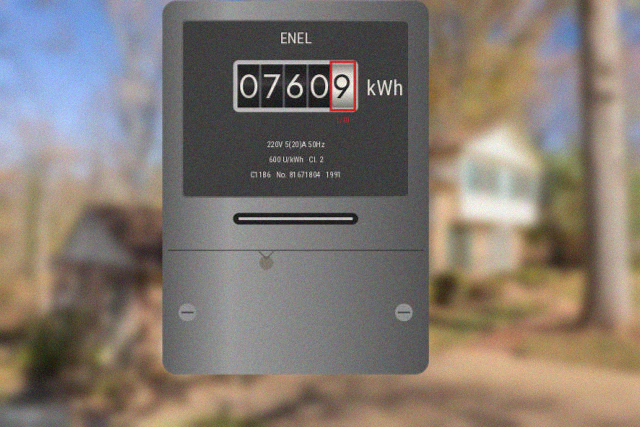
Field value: 760.9 (kWh)
